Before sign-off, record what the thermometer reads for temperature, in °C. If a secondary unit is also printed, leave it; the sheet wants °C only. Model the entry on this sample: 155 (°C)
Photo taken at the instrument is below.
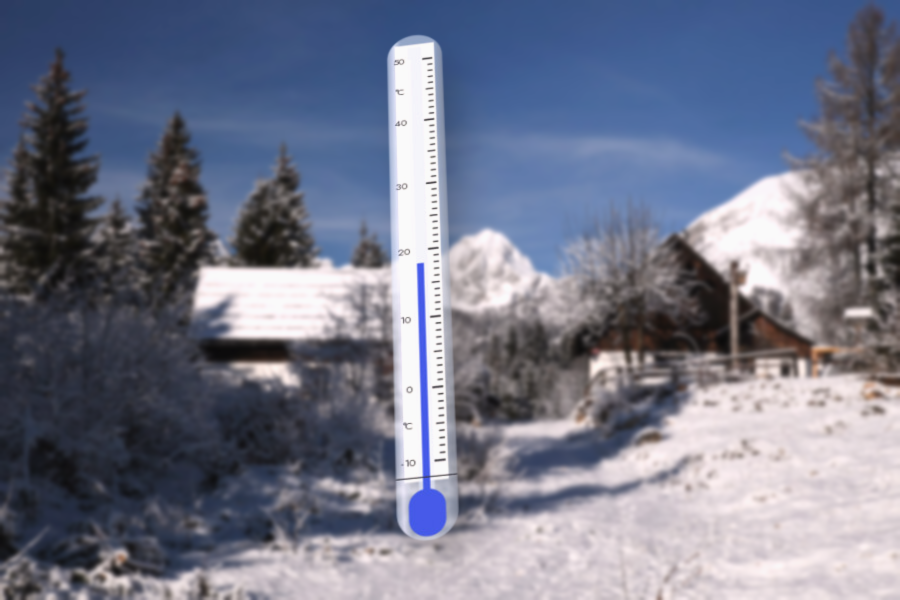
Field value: 18 (°C)
